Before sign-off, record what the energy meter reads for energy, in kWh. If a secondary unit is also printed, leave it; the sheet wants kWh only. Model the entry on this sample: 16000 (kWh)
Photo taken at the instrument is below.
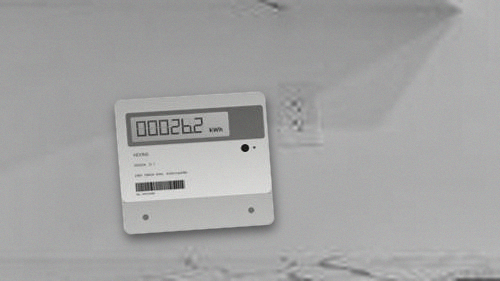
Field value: 26.2 (kWh)
